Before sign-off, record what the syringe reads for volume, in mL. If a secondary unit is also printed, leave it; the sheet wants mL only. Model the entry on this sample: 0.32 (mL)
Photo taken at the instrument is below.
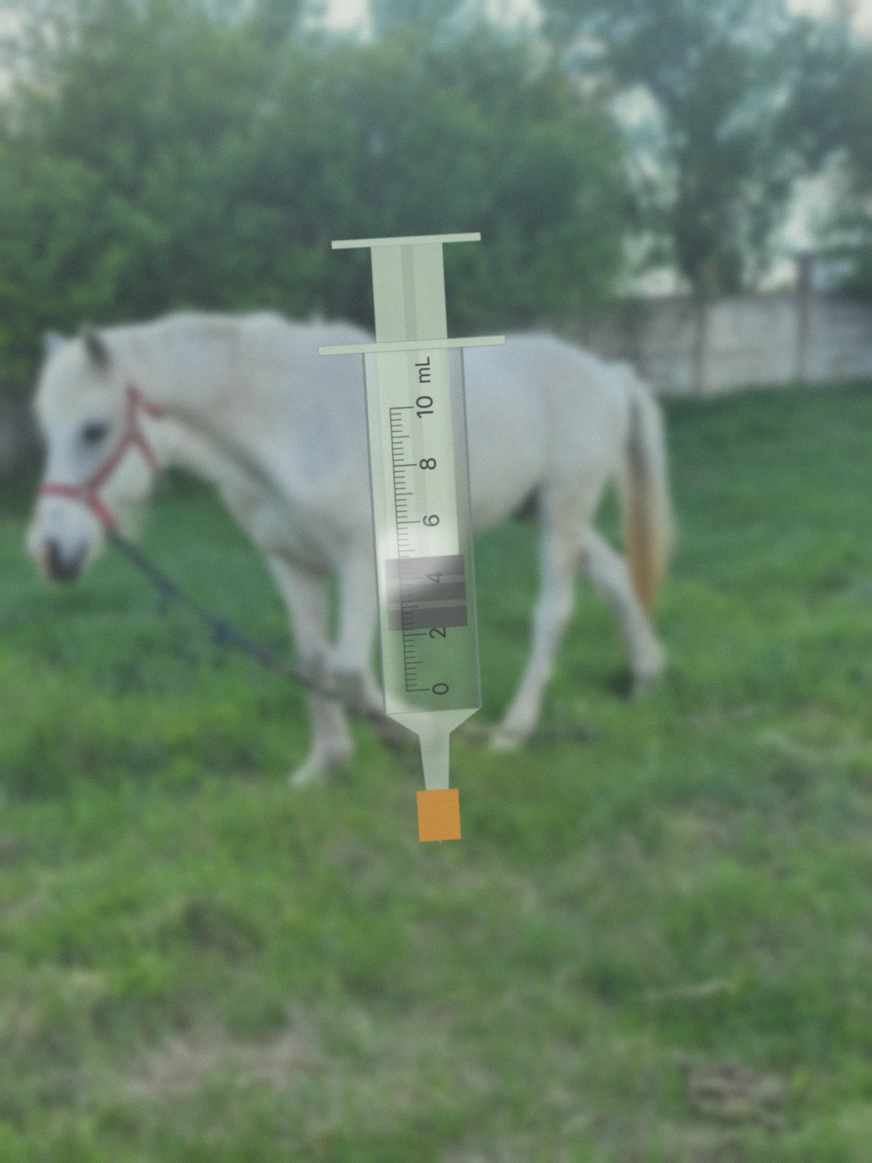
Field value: 2.2 (mL)
